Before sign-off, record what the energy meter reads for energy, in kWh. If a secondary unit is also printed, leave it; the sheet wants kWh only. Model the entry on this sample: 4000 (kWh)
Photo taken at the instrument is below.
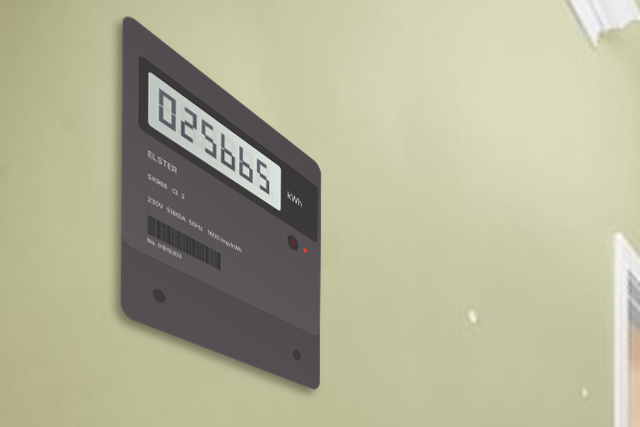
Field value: 25665 (kWh)
